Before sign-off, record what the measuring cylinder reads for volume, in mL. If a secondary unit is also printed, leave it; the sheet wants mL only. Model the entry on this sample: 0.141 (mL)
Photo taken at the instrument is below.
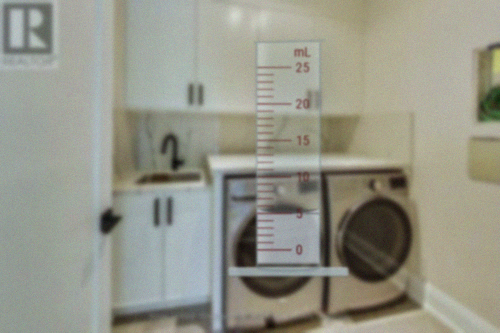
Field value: 5 (mL)
